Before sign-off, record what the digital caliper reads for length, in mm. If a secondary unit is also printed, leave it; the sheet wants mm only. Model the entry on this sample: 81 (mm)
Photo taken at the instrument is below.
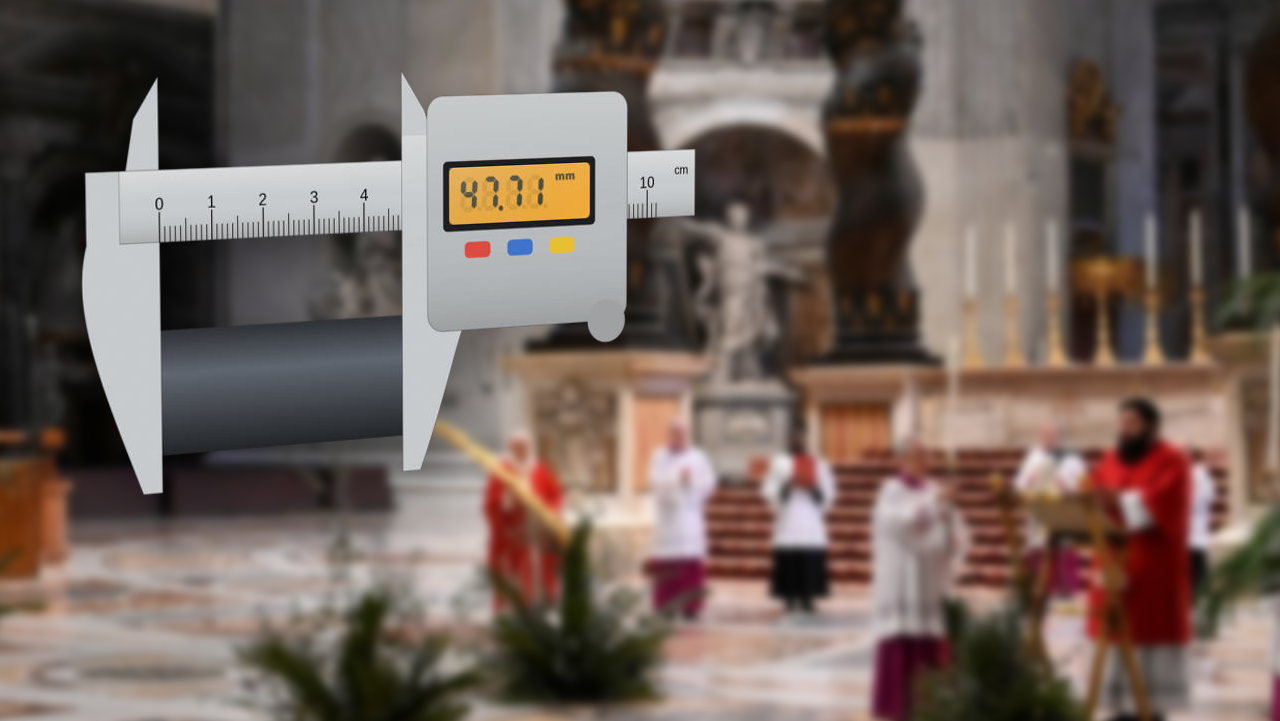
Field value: 47.71 (mm)
